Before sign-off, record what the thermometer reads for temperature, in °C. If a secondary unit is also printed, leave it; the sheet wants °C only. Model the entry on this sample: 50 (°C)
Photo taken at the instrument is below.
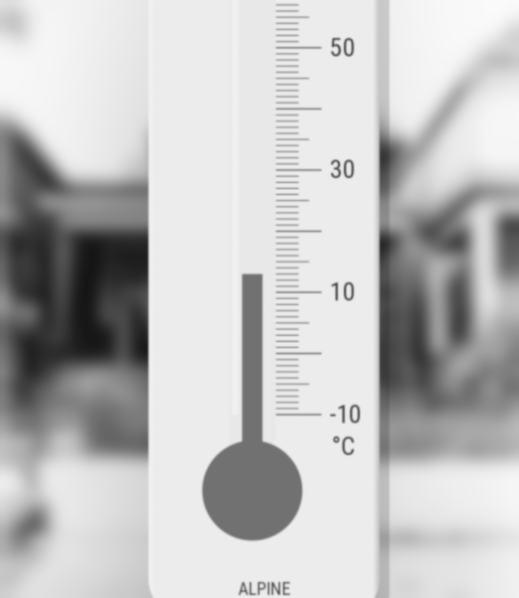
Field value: 13 (°C)
